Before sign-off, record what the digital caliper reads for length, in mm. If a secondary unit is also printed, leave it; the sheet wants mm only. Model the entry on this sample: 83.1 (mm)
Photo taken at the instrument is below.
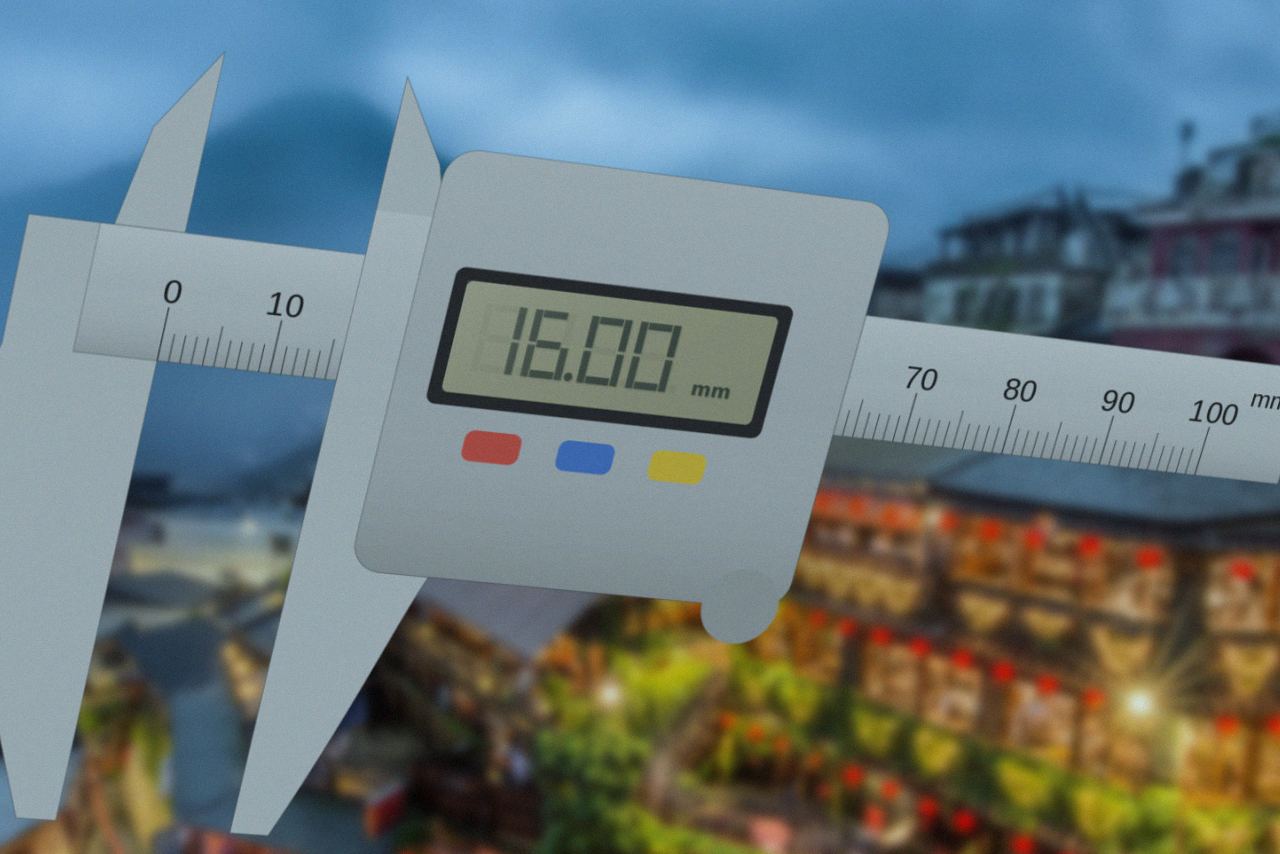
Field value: 16.00 (mm)
